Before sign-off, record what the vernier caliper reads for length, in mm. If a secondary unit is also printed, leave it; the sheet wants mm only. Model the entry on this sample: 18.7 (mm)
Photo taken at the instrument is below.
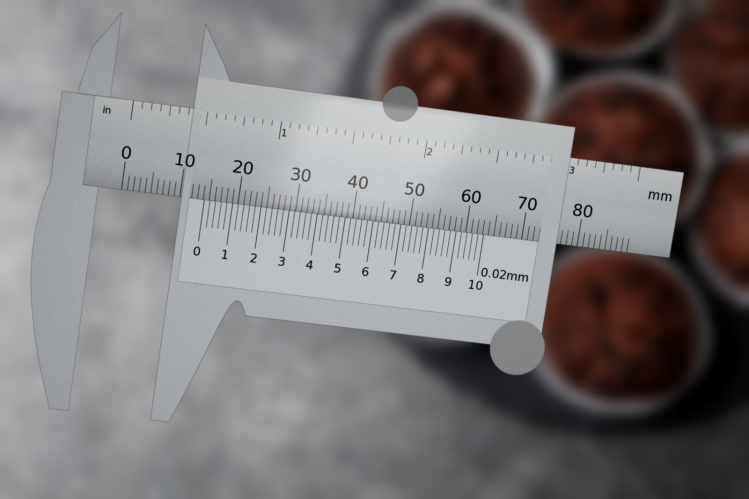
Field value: 14.2 (mm)
